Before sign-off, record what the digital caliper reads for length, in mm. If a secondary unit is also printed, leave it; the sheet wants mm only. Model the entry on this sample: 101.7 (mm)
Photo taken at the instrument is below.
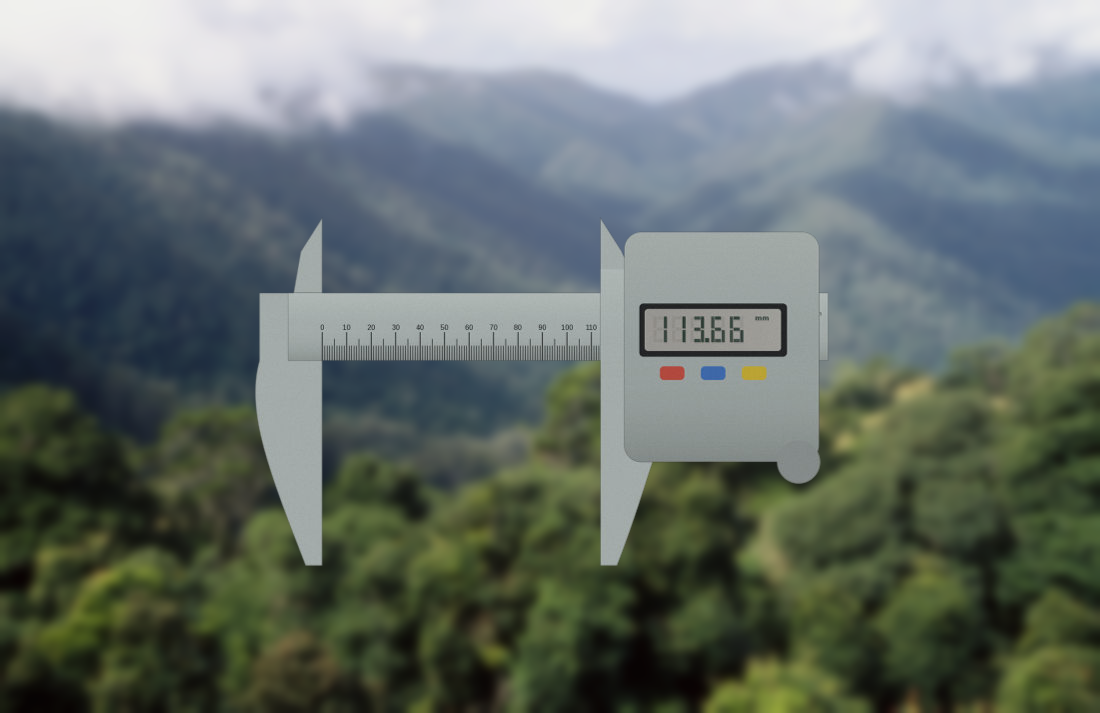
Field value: 113.66 (mm)
